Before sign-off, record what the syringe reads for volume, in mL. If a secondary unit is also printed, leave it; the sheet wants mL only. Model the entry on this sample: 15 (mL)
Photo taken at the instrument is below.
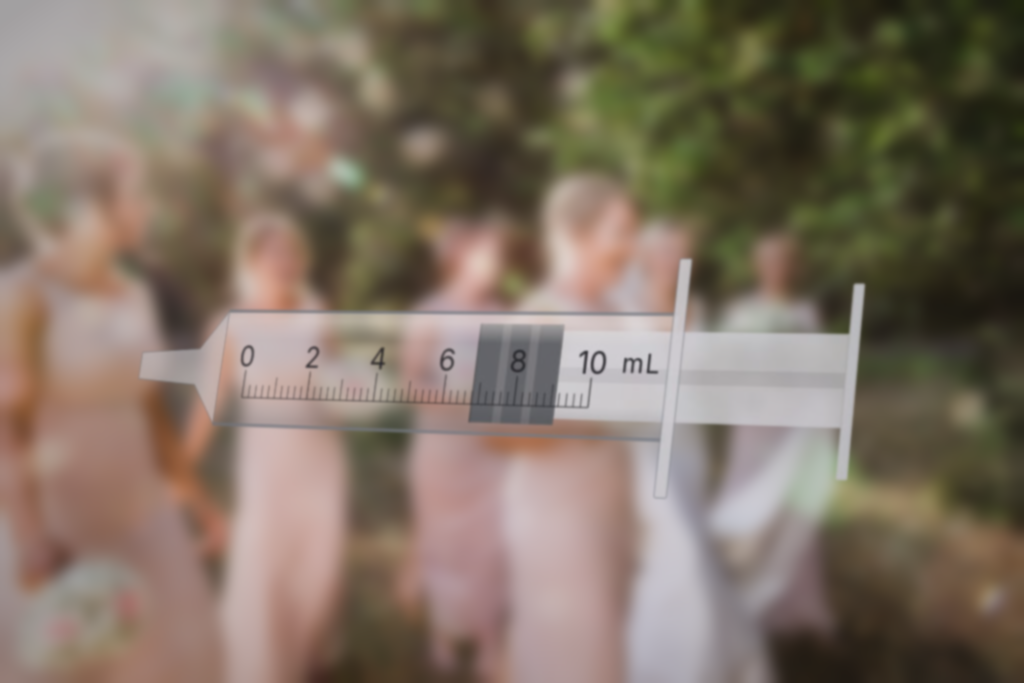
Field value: 6.8 (mL)
